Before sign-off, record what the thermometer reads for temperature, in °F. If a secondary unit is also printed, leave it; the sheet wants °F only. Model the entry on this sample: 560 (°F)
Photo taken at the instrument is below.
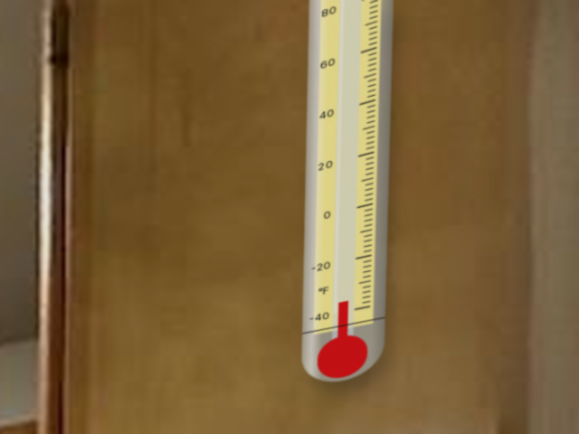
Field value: -36 (°F)
